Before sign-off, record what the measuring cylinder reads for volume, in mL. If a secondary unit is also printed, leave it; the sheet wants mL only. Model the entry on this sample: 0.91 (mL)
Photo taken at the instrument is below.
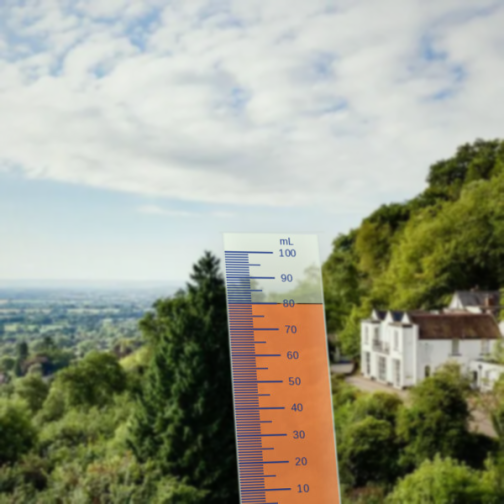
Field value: 80 (mL)
